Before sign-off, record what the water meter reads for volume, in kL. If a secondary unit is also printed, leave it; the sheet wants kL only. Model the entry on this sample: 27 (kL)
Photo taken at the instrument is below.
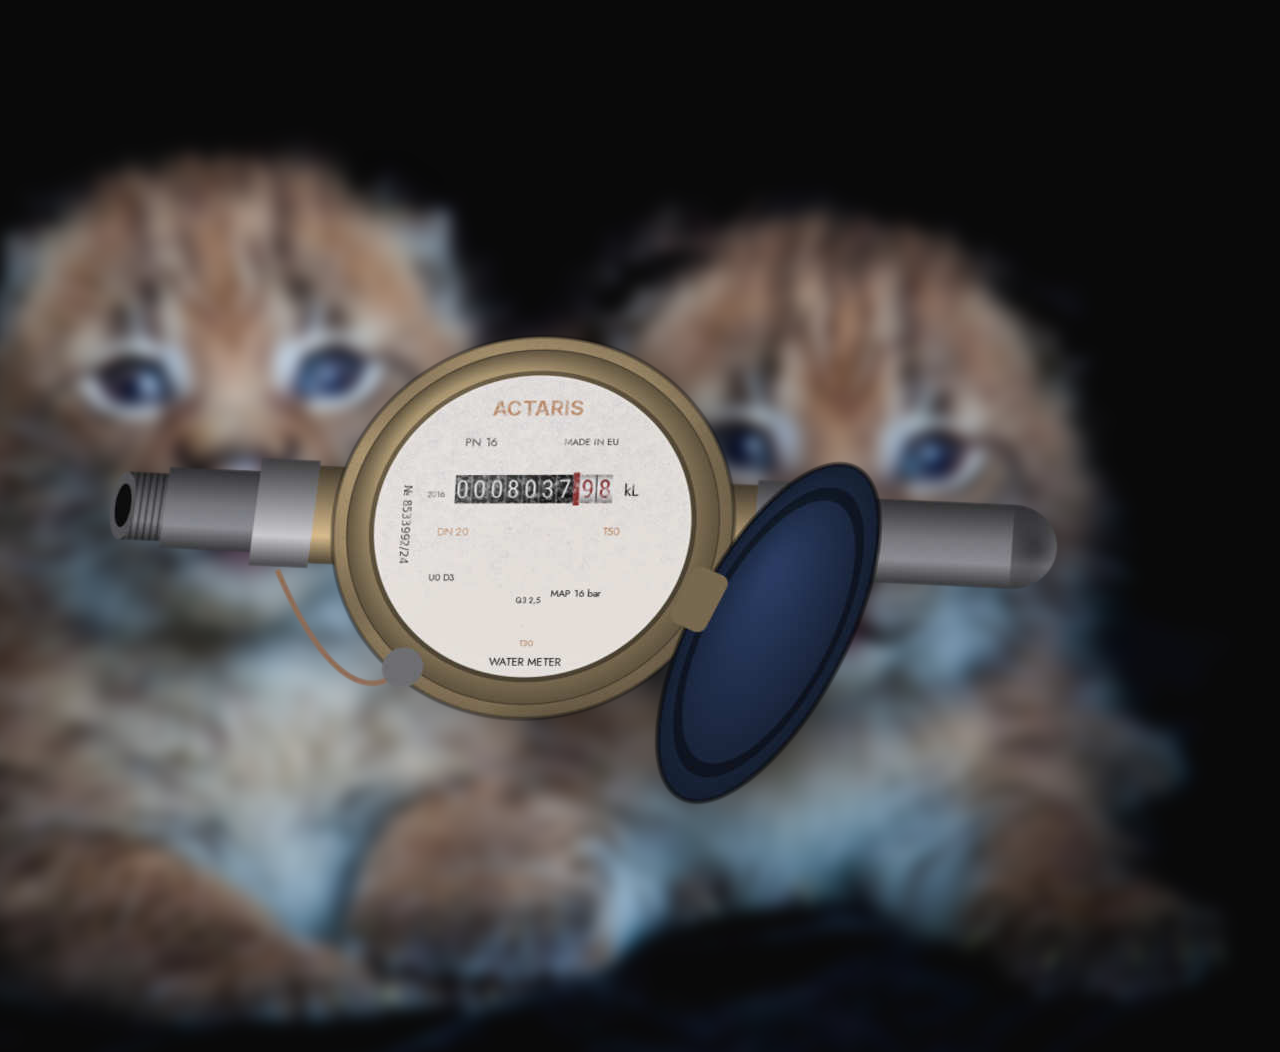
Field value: 8037.98 (kL)
